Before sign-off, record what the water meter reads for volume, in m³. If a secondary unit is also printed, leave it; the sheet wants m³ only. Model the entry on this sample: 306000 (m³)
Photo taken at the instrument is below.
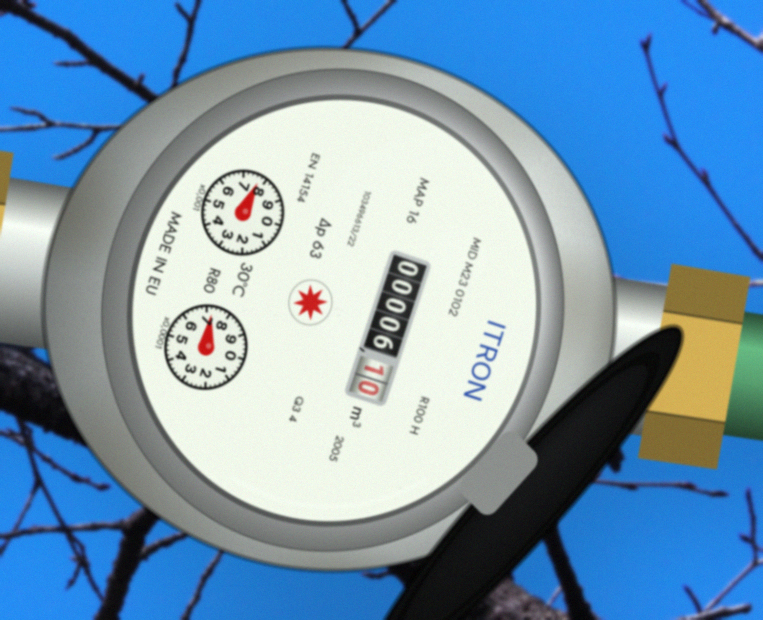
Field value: 6.1077 (m³)
